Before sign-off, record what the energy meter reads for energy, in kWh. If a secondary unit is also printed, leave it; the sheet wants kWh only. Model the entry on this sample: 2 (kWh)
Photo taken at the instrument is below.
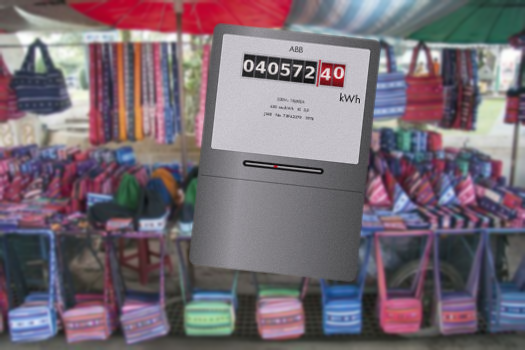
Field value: 40572.40 (kWh)
